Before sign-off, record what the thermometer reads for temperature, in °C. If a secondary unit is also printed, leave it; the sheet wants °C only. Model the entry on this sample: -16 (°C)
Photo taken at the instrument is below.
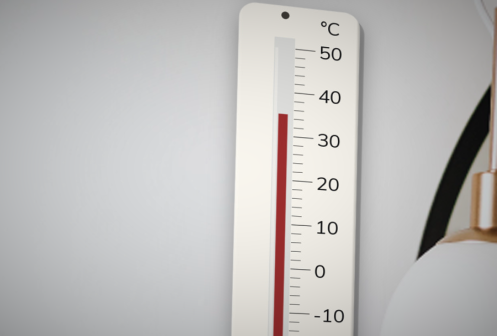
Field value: 35 (°C)
